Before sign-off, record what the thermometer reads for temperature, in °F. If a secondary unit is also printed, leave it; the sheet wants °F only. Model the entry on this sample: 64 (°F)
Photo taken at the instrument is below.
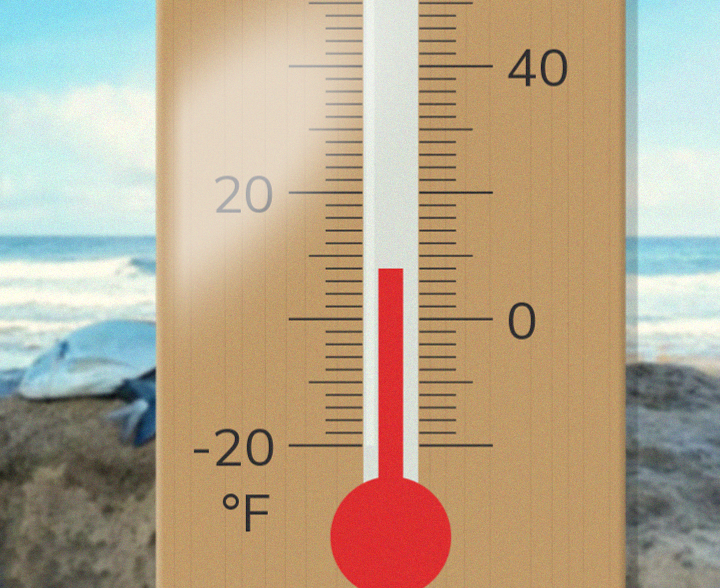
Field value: 8 (°F)
